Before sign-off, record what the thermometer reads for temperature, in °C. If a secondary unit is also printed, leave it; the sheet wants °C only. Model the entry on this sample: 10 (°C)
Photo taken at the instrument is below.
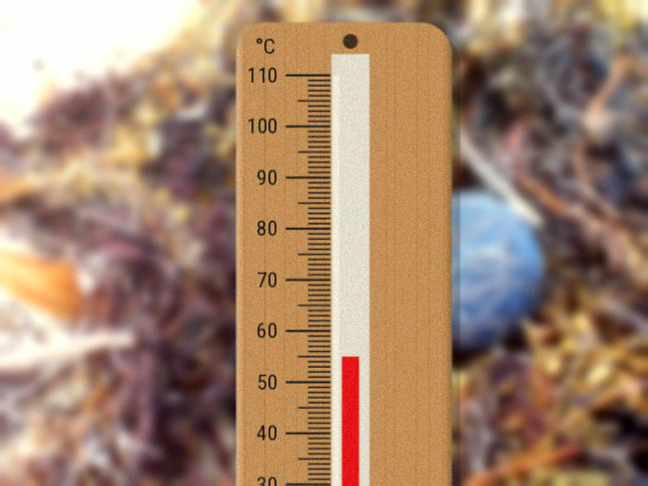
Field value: 55 (°C)
